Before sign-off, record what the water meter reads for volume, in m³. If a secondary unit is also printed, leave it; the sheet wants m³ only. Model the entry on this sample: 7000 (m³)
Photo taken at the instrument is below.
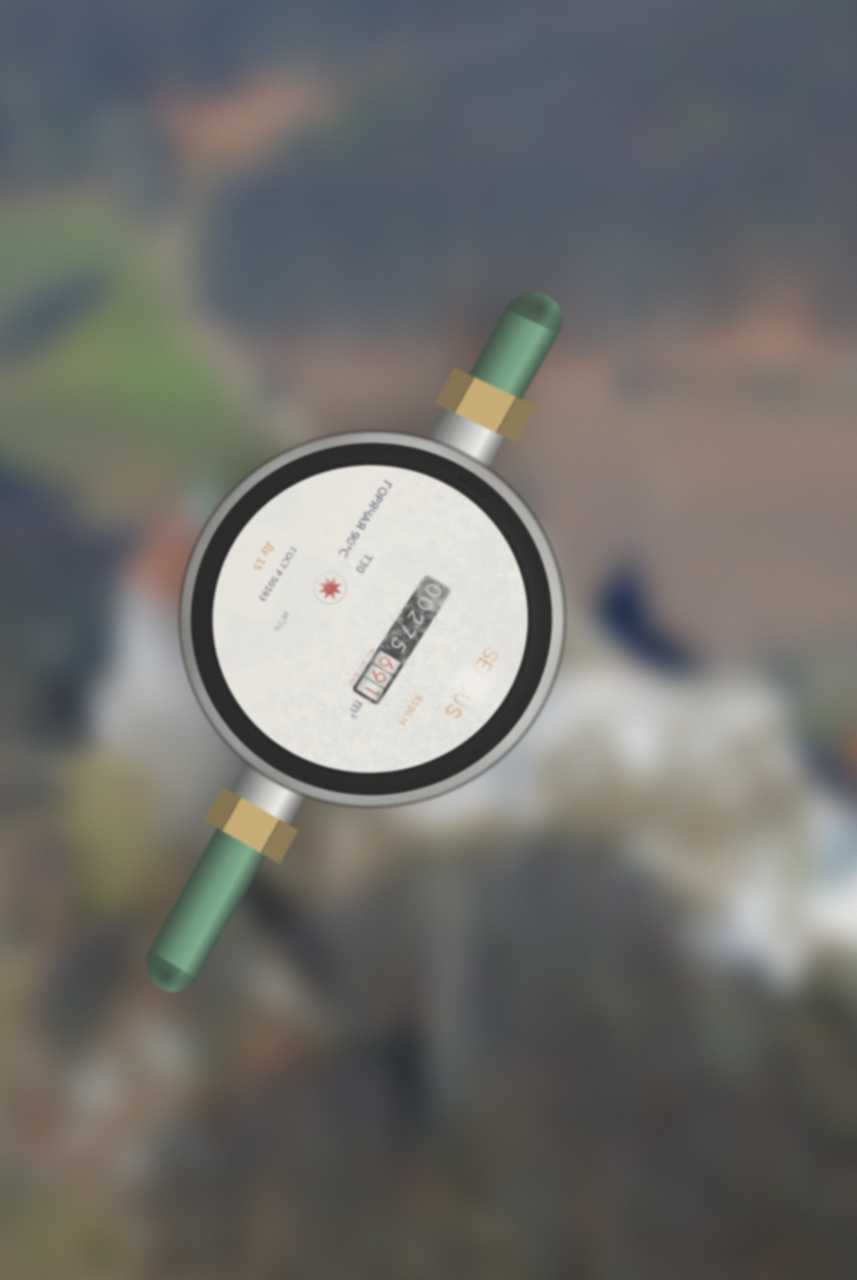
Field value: 275.691 (m³)
